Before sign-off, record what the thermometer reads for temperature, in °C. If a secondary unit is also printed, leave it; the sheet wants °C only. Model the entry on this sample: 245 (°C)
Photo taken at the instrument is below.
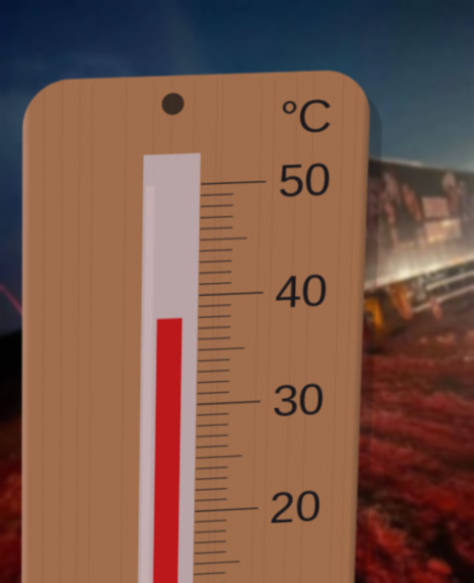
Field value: 38 (°C)
